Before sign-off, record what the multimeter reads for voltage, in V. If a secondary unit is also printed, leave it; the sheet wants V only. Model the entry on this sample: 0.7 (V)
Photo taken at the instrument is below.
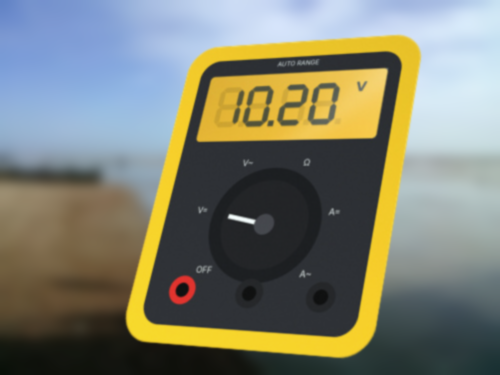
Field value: 10.20 (V)
